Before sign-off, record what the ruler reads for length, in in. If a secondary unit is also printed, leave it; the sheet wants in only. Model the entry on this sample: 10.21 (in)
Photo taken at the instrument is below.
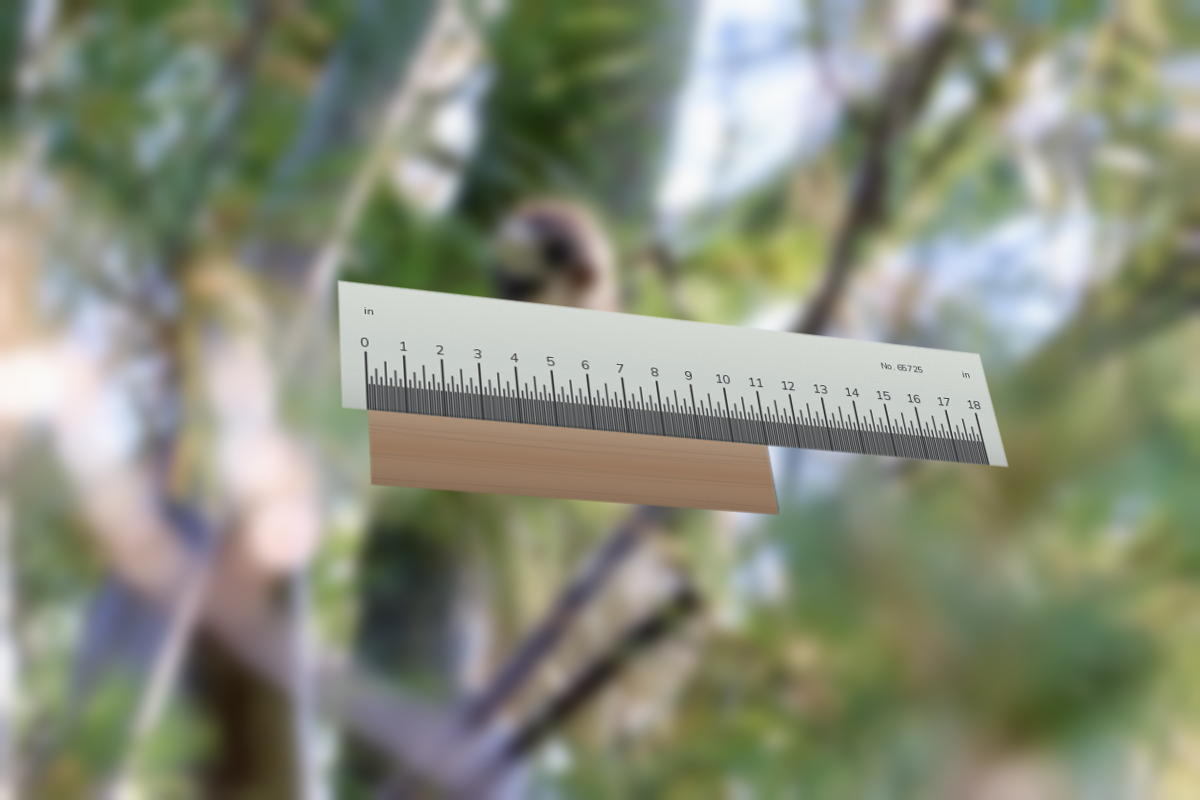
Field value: 11 (in)
